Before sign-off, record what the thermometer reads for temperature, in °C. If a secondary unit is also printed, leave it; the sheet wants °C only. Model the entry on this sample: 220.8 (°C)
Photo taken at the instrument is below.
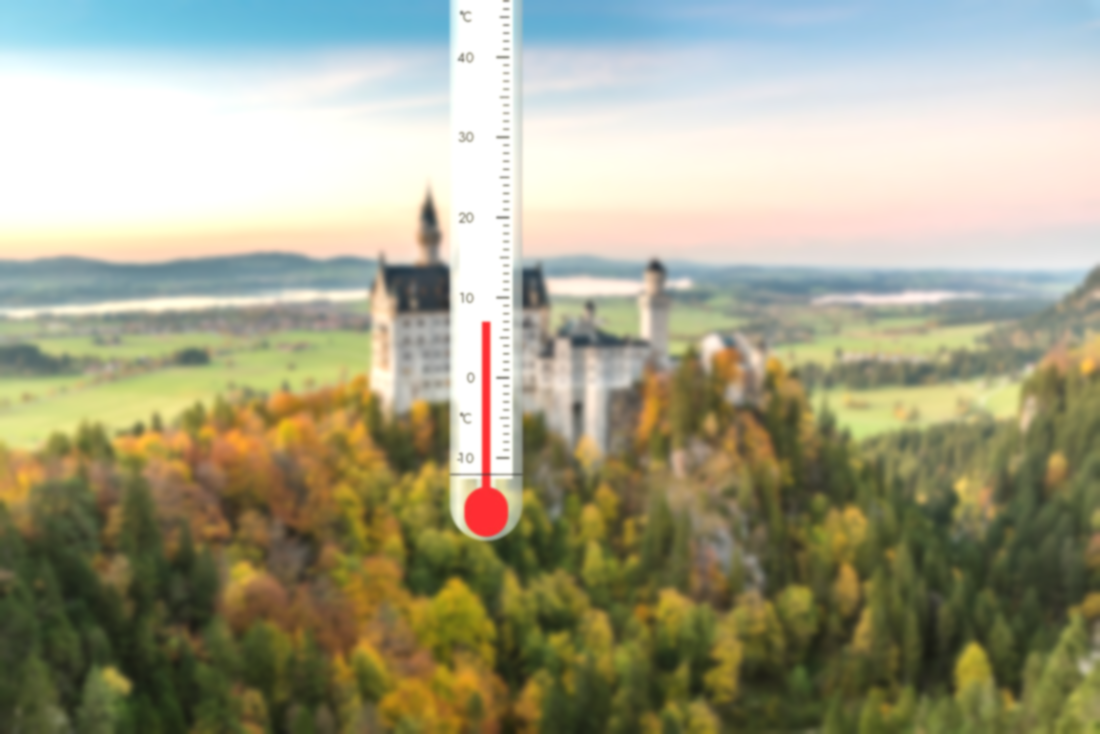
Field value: 7 (°C)
